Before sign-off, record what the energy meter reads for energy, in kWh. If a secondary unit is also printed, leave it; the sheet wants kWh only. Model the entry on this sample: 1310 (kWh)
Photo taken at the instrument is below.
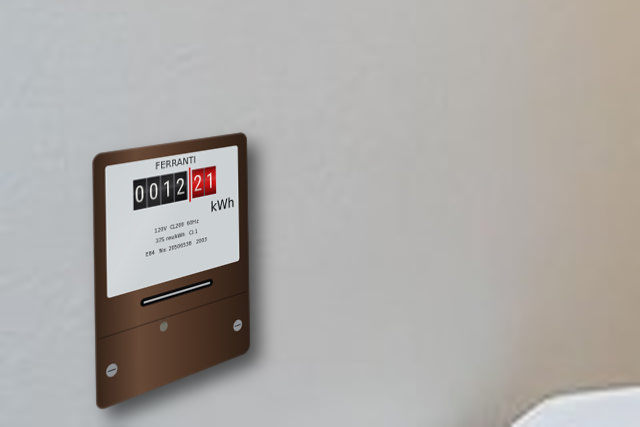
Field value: 12.21 (kWh)
